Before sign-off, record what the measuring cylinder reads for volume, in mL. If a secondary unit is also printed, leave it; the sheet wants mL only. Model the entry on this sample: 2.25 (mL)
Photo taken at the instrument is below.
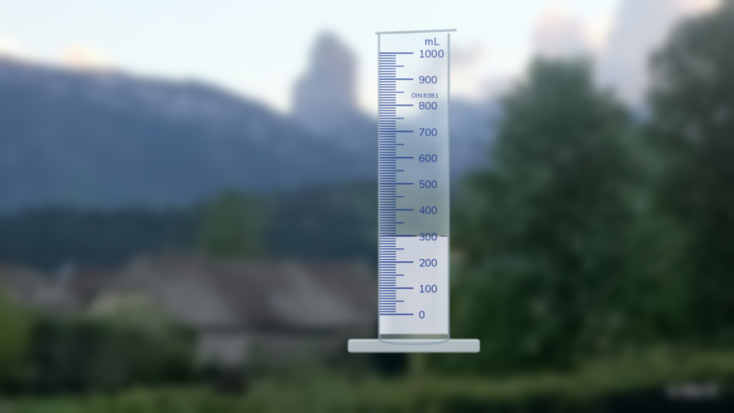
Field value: 300 (mL)
